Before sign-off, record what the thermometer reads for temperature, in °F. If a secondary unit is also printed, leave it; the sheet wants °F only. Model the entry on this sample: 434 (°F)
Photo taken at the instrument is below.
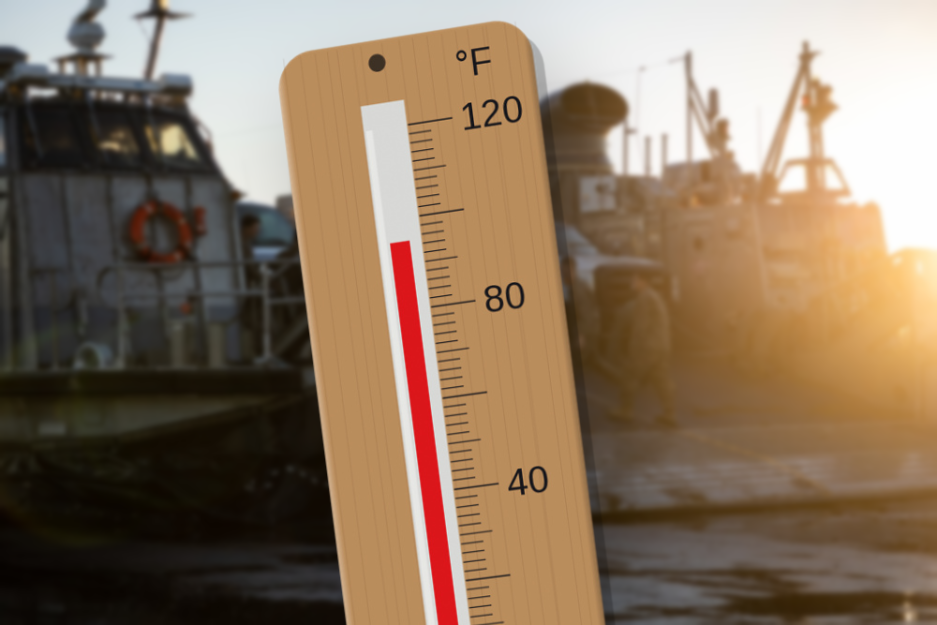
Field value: 95 (°F)
